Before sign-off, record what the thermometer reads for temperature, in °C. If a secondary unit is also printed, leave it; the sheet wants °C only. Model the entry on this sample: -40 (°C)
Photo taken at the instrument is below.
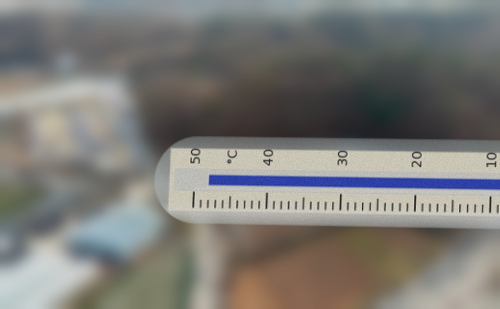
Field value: 48 (°C)
